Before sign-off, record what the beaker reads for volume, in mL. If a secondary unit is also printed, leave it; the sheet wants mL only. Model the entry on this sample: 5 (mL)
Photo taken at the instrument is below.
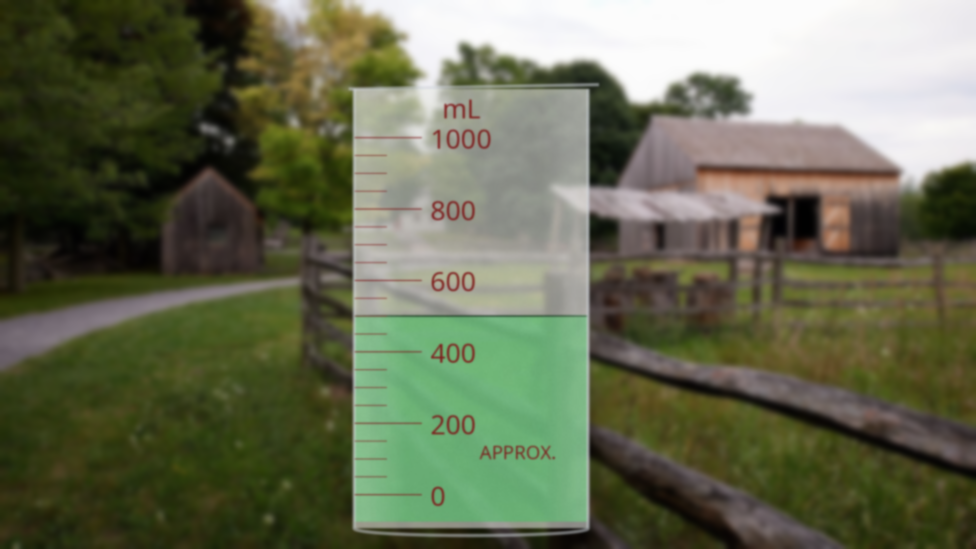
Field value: 500 (mL)
